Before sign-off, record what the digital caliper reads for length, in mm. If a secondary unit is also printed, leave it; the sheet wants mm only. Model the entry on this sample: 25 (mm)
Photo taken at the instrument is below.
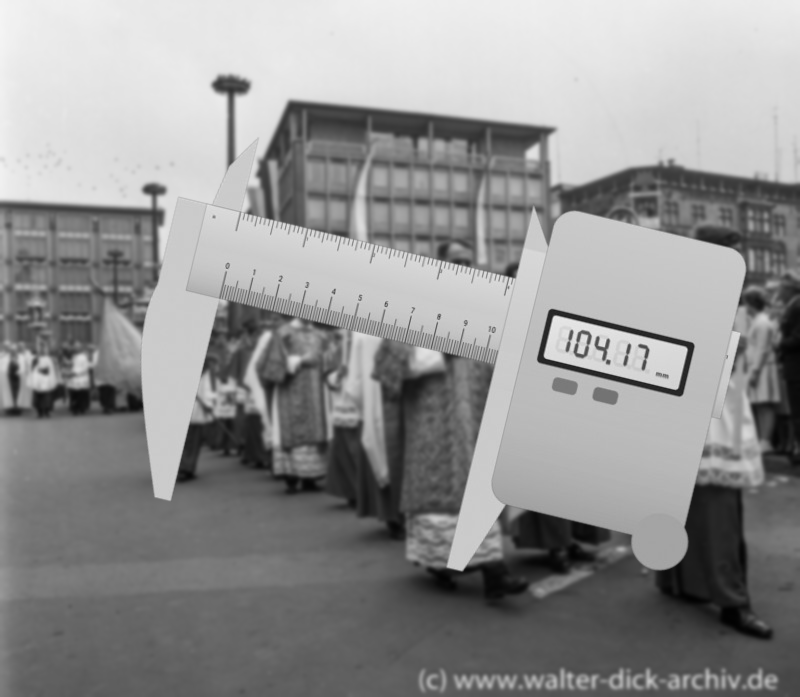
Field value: 104.17 (mm)
